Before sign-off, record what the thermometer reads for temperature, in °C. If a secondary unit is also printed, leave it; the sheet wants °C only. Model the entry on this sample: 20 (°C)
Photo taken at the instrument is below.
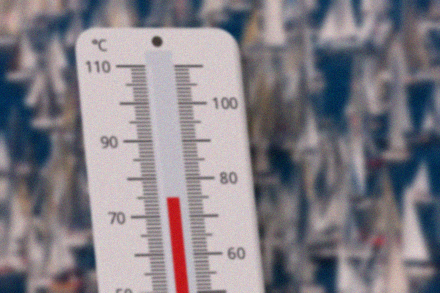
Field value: 75 (°C)
